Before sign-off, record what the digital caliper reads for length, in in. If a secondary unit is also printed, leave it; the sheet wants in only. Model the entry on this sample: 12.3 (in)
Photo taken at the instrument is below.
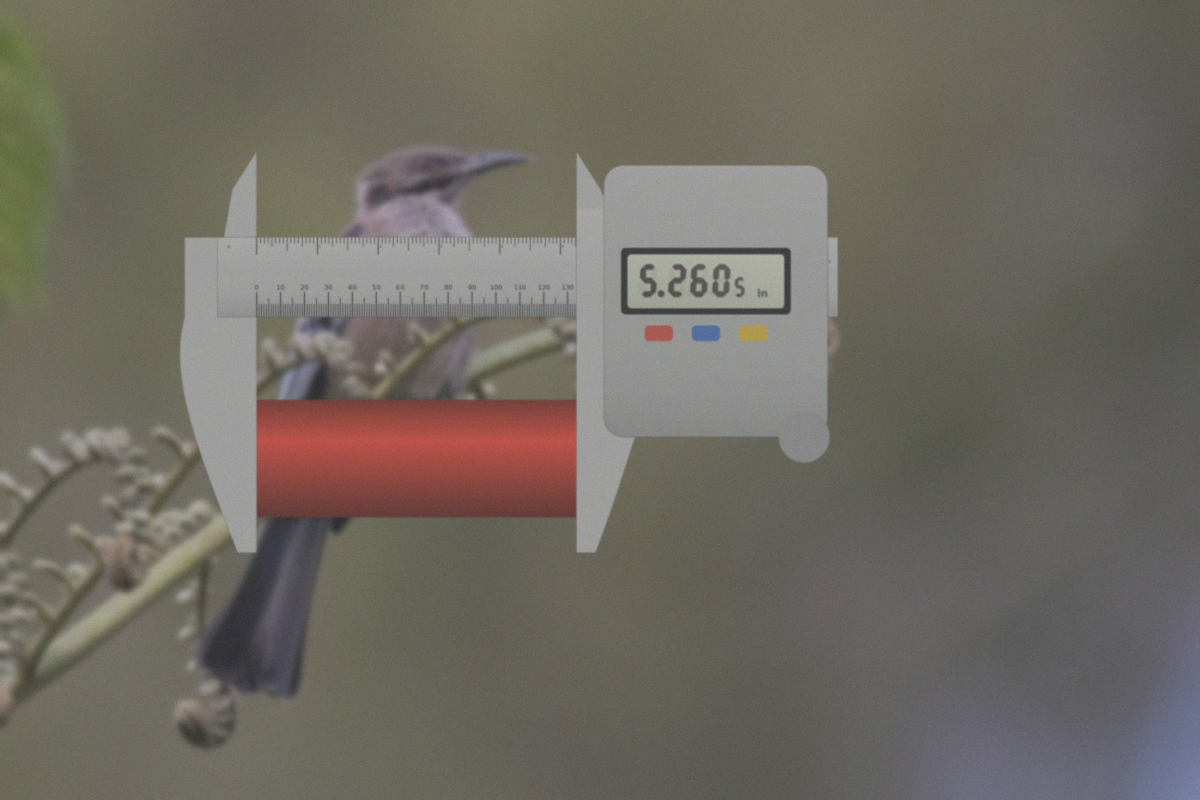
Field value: 5.2605 (in)
